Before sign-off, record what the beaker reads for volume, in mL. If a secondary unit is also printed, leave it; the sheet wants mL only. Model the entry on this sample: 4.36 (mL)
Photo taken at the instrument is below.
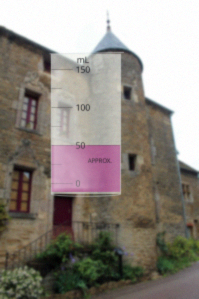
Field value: 50 (mL)
